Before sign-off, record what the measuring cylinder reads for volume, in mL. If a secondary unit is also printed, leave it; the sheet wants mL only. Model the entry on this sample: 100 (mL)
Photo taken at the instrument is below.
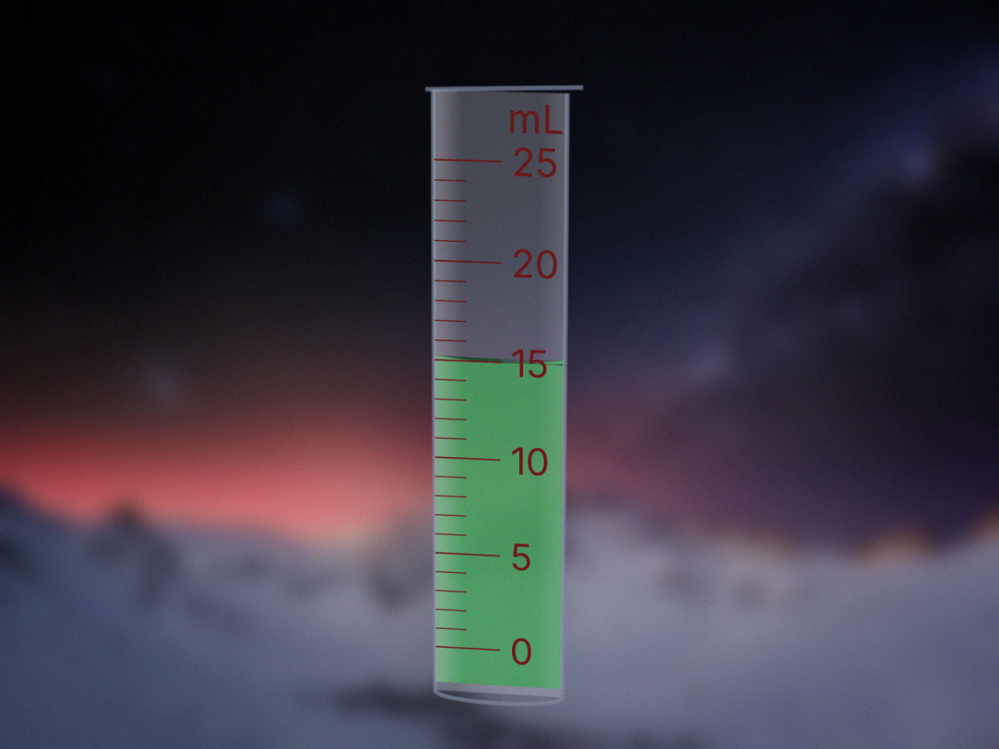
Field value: 15 (mL)
